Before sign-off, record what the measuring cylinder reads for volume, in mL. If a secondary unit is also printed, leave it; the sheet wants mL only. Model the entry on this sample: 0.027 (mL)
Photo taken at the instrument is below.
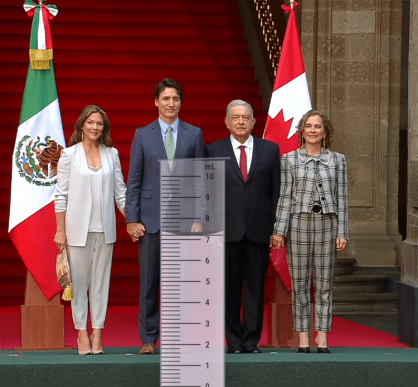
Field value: 7.2 (mL)
